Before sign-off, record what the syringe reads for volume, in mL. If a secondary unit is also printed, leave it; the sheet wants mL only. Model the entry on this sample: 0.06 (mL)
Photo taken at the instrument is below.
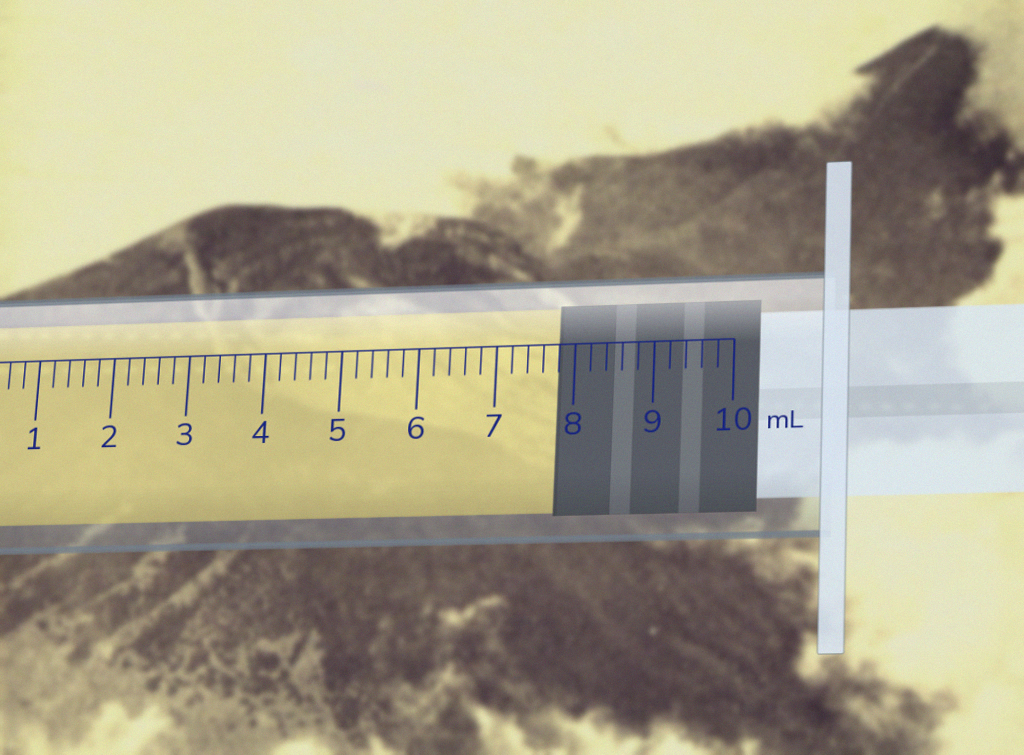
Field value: 7.8 (mL)
